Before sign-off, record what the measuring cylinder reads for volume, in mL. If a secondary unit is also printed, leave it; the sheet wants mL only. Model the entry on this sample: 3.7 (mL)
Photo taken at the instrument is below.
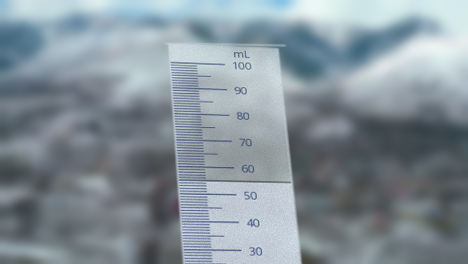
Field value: 55 (mL)
